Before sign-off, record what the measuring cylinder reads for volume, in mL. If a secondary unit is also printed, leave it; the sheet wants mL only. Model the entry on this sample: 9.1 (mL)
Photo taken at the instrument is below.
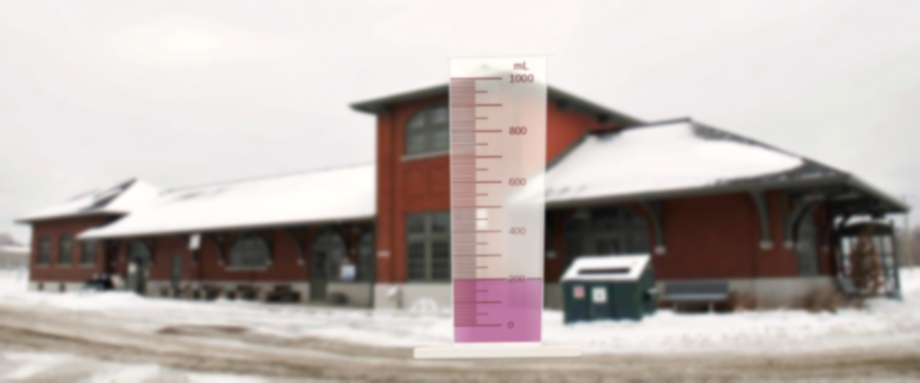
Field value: 200 (mL)
